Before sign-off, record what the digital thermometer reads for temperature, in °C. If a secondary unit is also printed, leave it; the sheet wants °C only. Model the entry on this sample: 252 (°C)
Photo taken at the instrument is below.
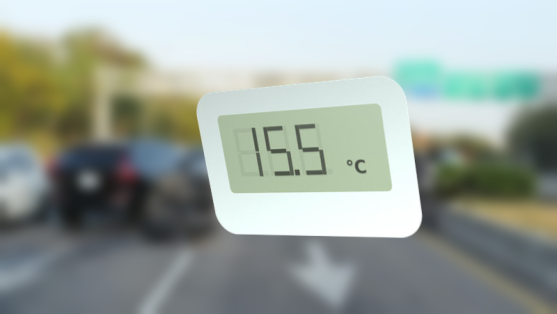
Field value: 15.5 (°C)
